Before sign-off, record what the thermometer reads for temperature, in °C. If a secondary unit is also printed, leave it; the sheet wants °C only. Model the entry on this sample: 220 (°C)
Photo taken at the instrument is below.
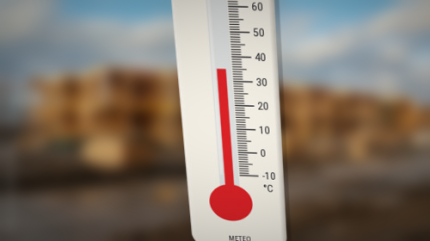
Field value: 35 (°C)
